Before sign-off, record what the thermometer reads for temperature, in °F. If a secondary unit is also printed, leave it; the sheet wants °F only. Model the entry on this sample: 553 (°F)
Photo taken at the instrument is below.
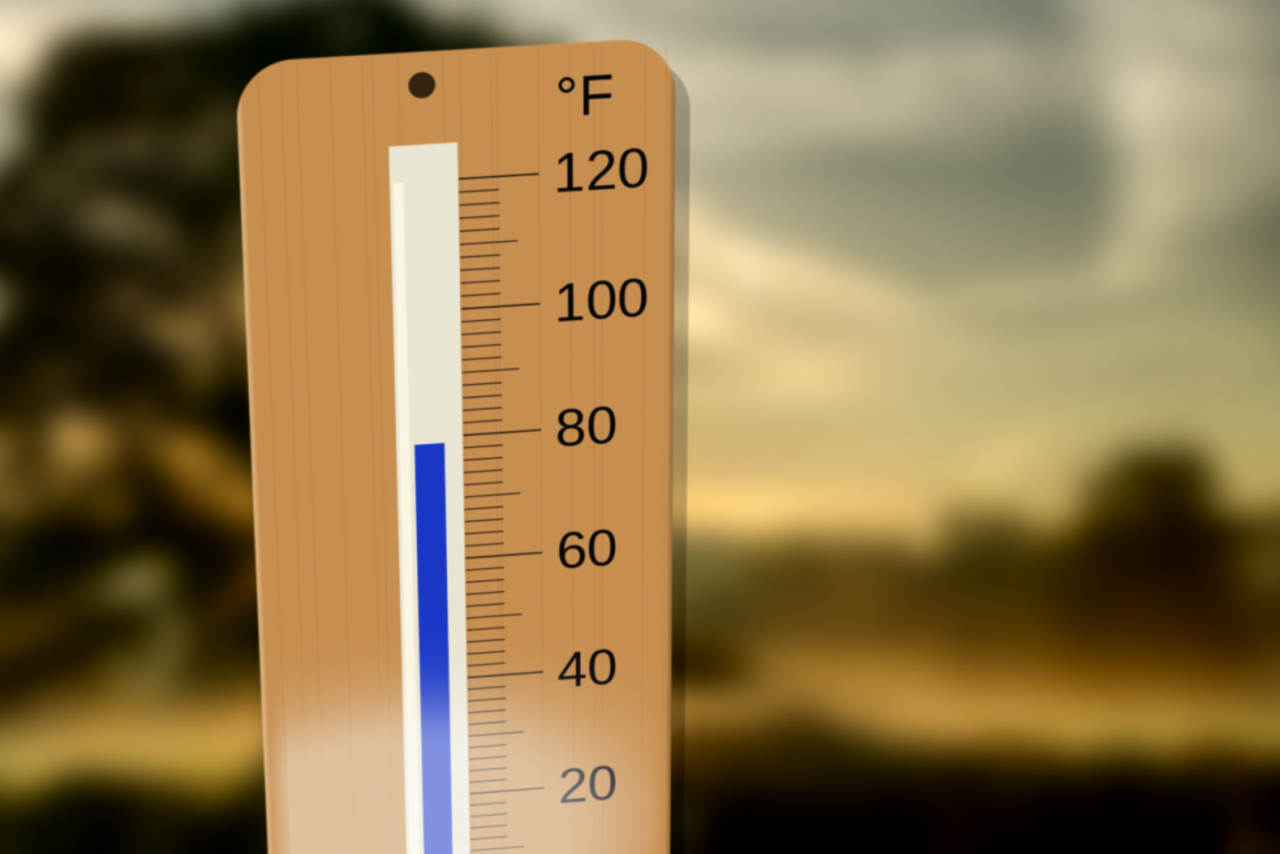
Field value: 79 (°F)
